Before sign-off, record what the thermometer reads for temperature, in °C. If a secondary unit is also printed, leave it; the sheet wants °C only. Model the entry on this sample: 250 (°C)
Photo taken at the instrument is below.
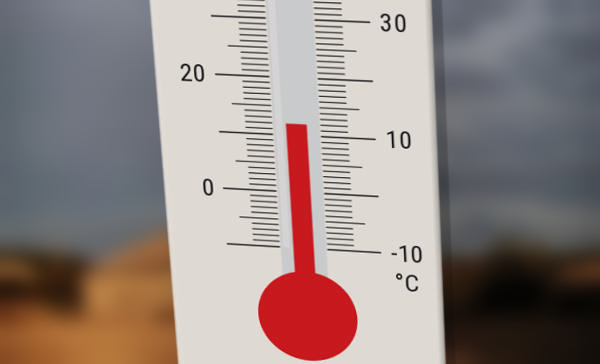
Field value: 12 (°C)
